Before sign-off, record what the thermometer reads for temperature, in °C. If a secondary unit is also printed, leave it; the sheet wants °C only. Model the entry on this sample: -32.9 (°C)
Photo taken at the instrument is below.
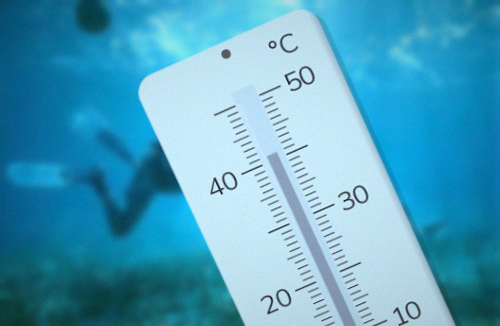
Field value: 41 (°C)
